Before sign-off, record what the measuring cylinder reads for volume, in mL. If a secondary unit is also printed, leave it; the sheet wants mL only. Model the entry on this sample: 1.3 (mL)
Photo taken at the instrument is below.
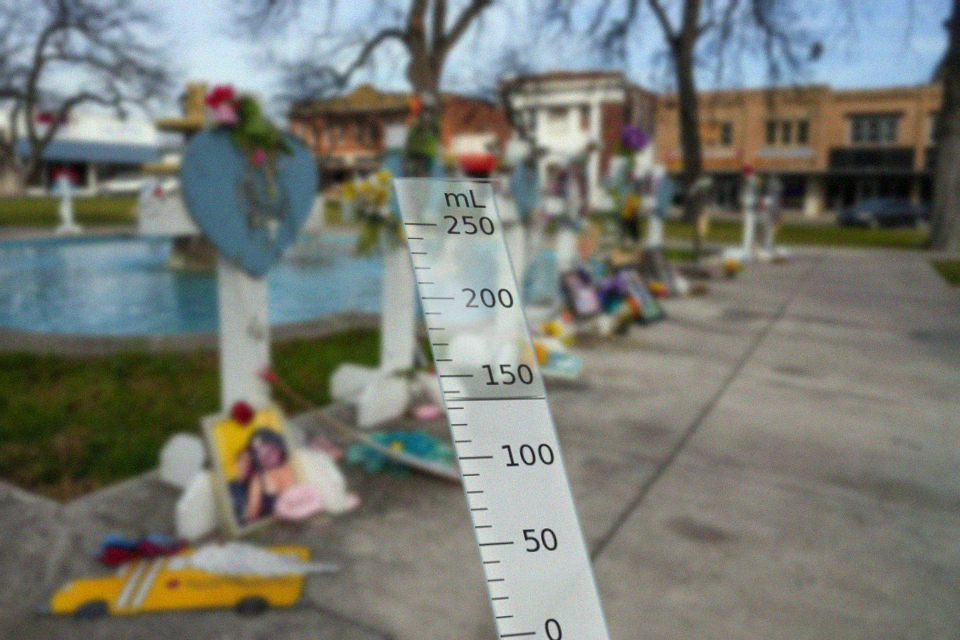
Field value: 135 (mL)
